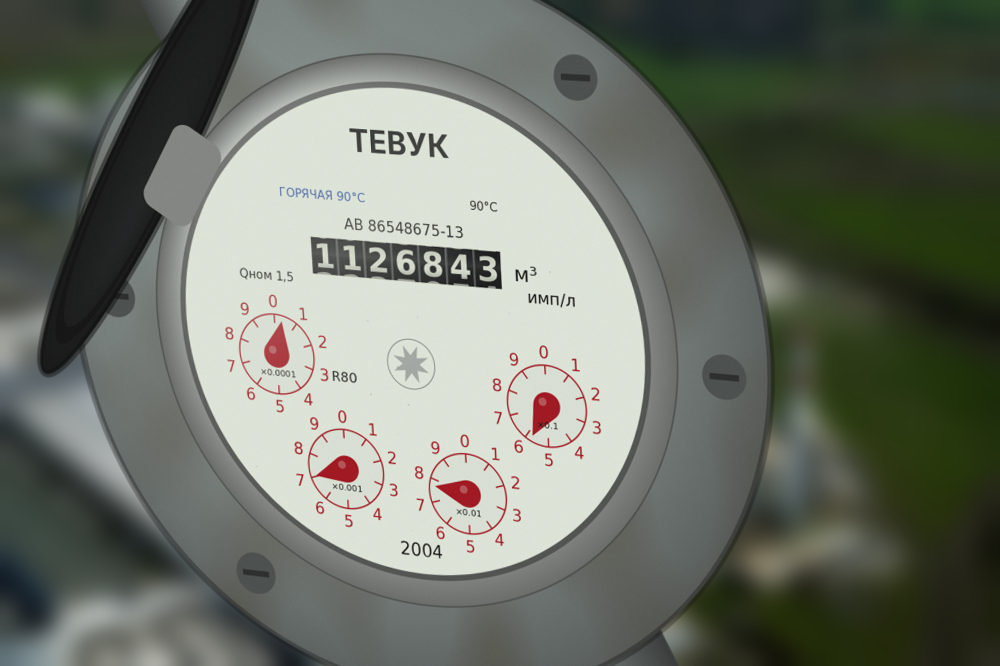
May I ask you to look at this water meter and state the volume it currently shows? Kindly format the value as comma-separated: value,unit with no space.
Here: 1126843.5770,m³
